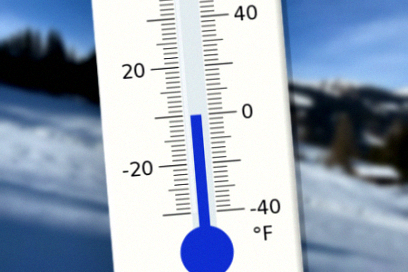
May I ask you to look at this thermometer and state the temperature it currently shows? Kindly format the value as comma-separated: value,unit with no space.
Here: 0,°F
